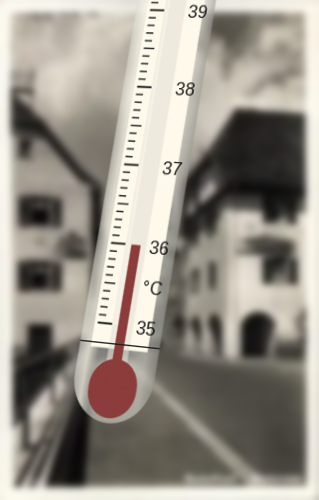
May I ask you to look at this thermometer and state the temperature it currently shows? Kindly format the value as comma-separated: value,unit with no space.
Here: 36,°C
